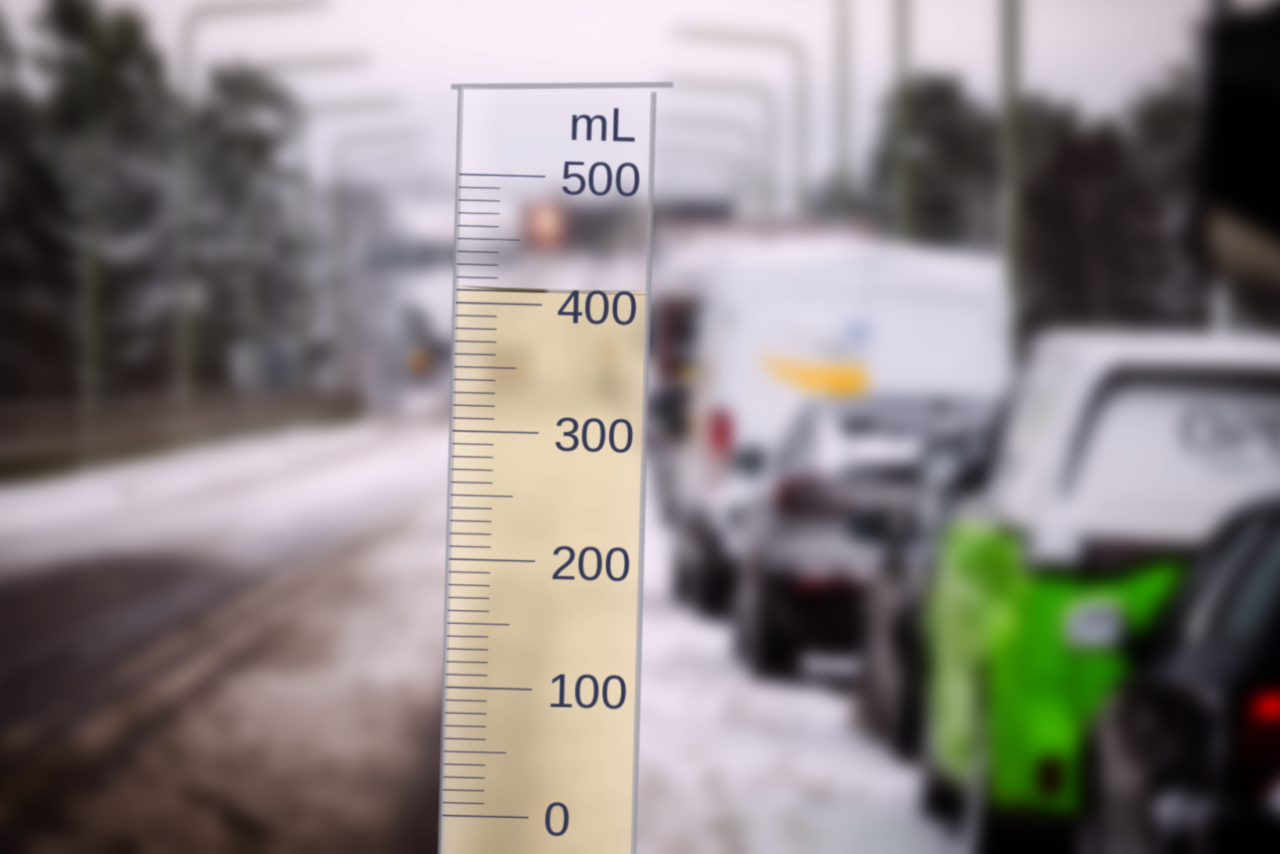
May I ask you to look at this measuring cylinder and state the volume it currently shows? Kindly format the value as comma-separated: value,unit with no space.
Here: 410,mL
